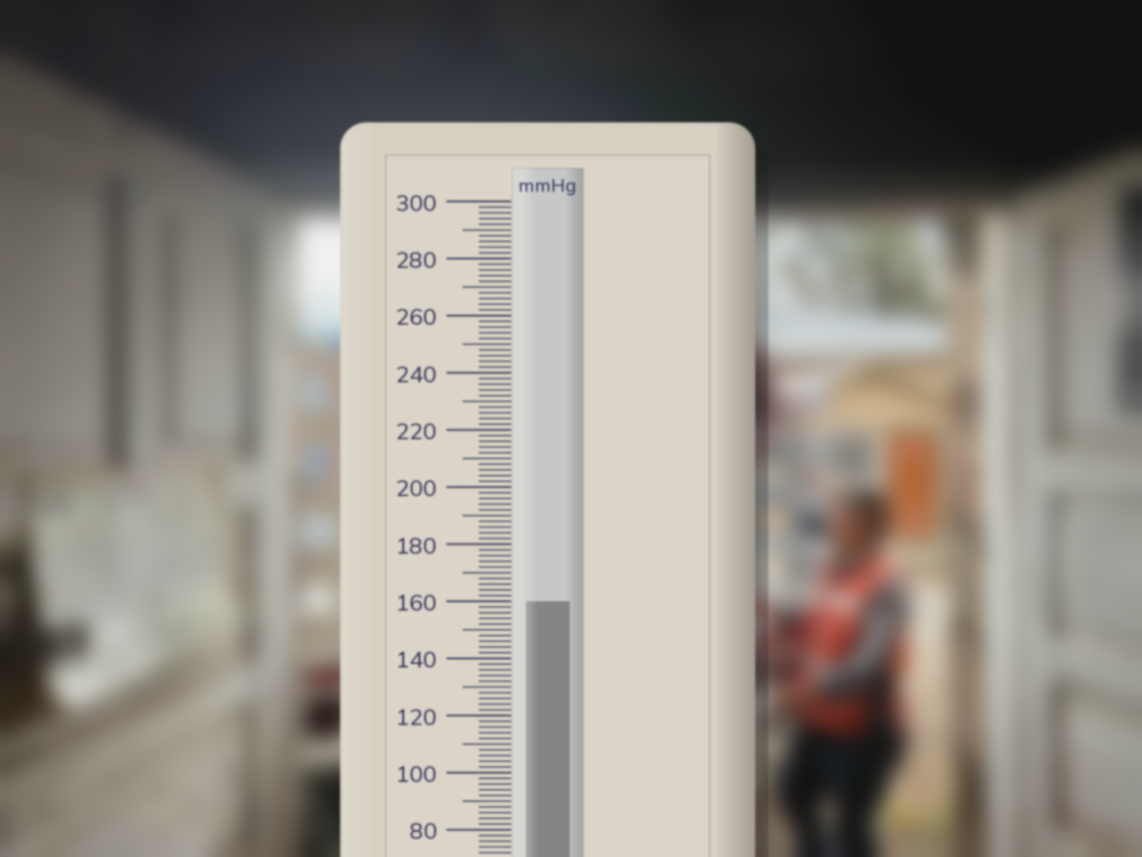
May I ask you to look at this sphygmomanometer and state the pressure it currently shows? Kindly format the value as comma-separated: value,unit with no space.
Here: 160,mmHg
